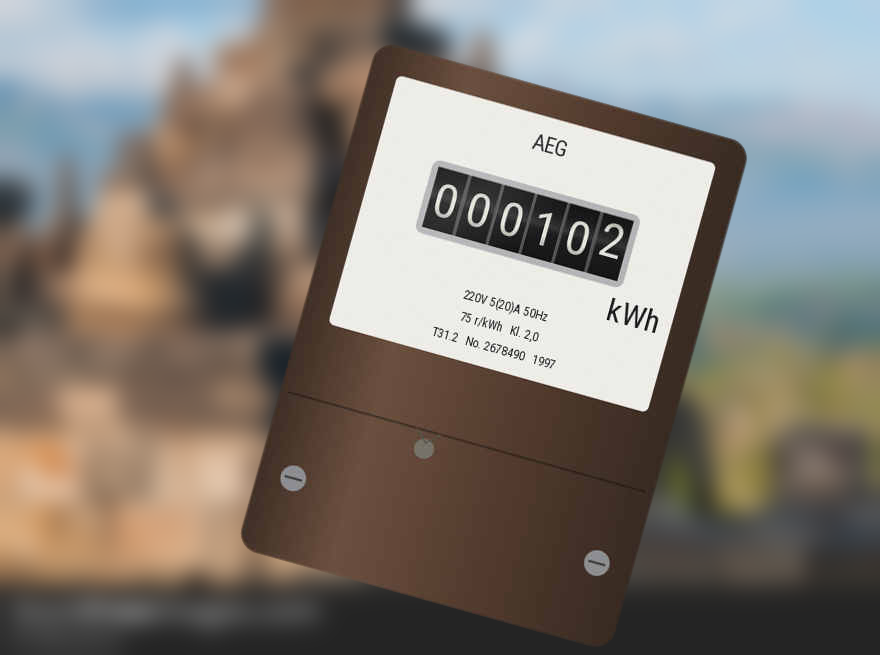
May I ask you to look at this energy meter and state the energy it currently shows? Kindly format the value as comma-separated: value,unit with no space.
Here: 102,kWh
